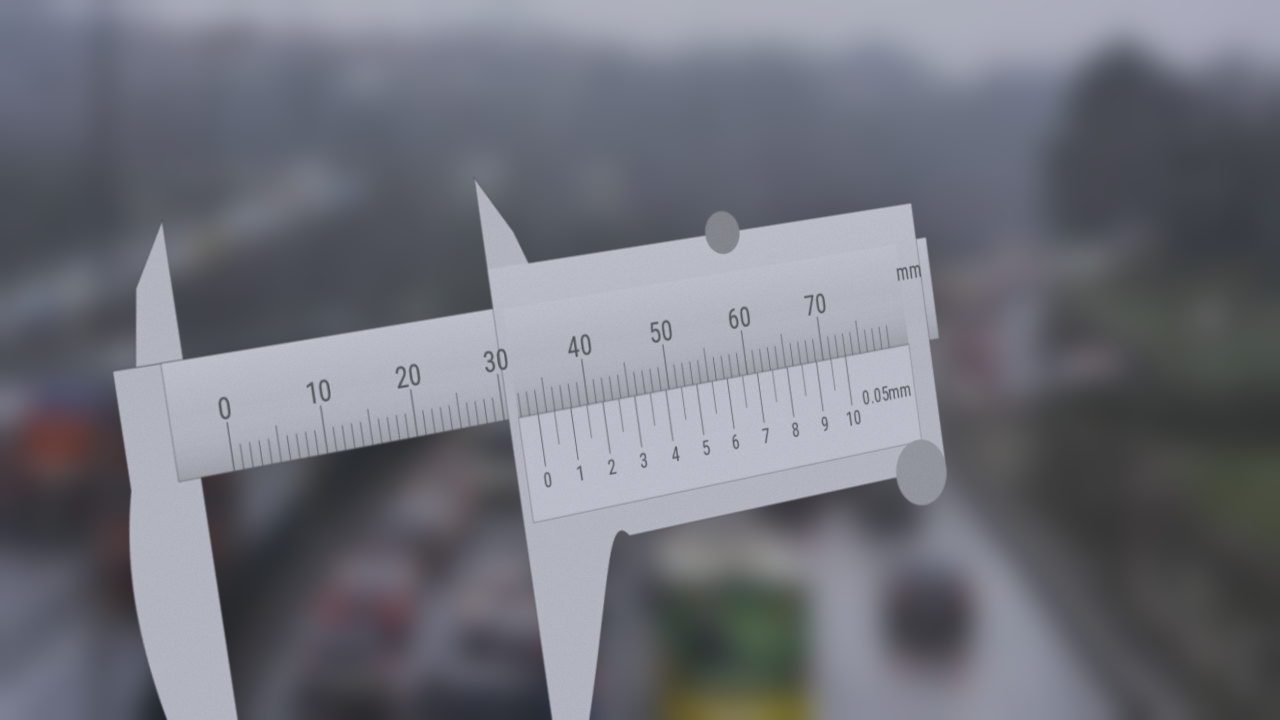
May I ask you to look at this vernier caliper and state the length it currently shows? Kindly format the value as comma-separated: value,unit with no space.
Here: 34.0,mm
